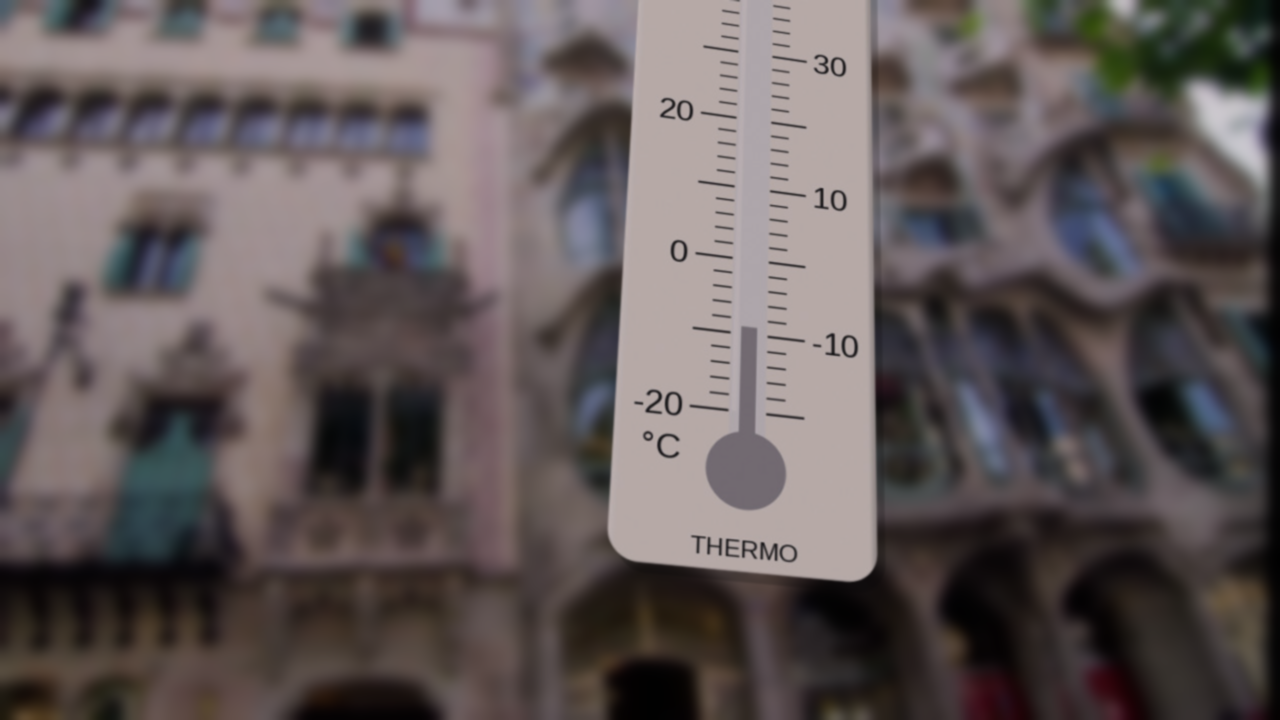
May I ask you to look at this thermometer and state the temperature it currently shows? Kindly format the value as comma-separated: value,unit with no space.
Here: -9,°C
